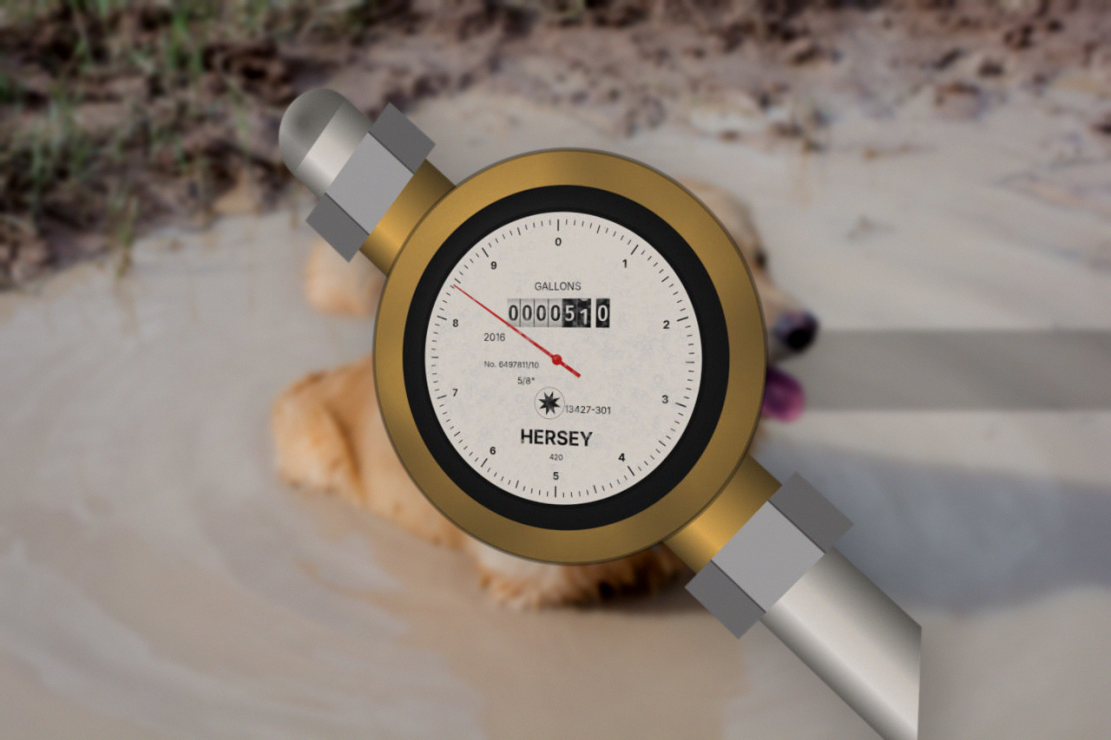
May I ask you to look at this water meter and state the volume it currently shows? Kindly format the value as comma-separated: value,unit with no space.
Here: 508.4,gal
